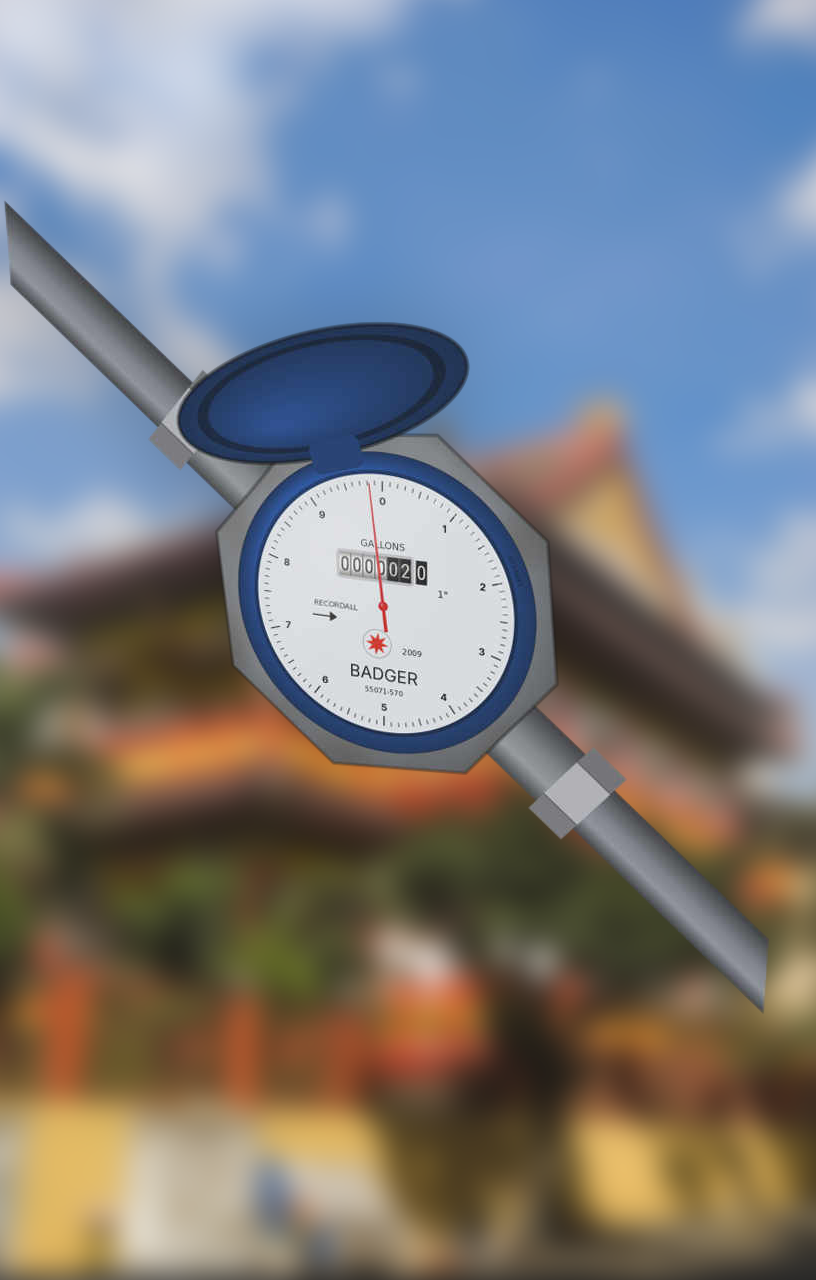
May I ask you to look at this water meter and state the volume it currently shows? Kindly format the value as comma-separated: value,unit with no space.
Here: 19.8,gal
